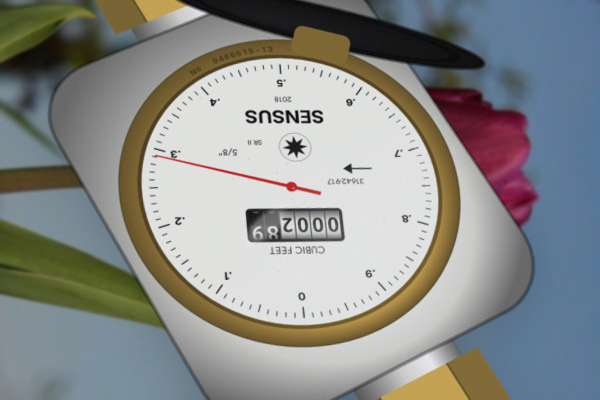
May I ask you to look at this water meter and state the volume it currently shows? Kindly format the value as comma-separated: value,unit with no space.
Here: 289.29,ft³
